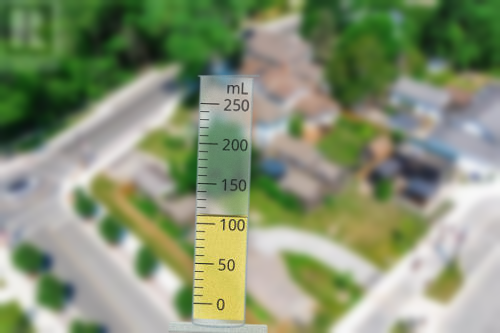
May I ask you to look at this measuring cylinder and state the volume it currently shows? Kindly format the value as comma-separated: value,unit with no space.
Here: 110,mL
